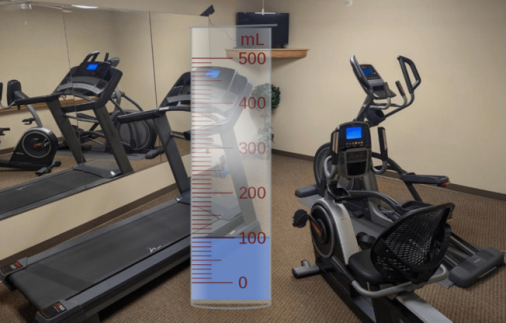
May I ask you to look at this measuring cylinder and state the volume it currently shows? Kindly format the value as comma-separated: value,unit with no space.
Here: 100,mL
